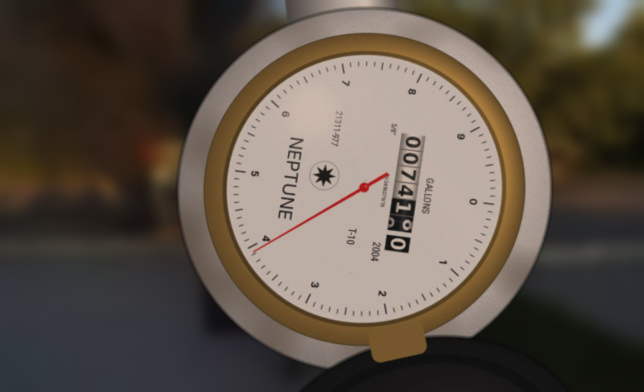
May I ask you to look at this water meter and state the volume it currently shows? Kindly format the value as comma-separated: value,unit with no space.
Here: 74183.9,gal
